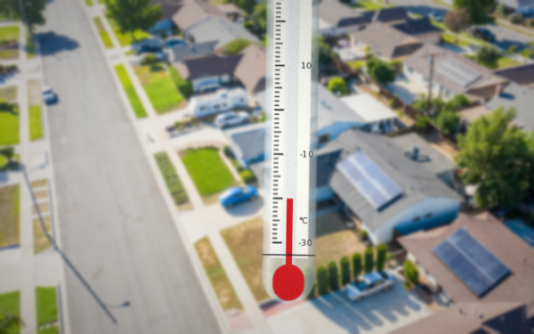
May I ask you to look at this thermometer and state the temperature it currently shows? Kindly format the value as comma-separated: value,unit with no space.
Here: -20,°C
